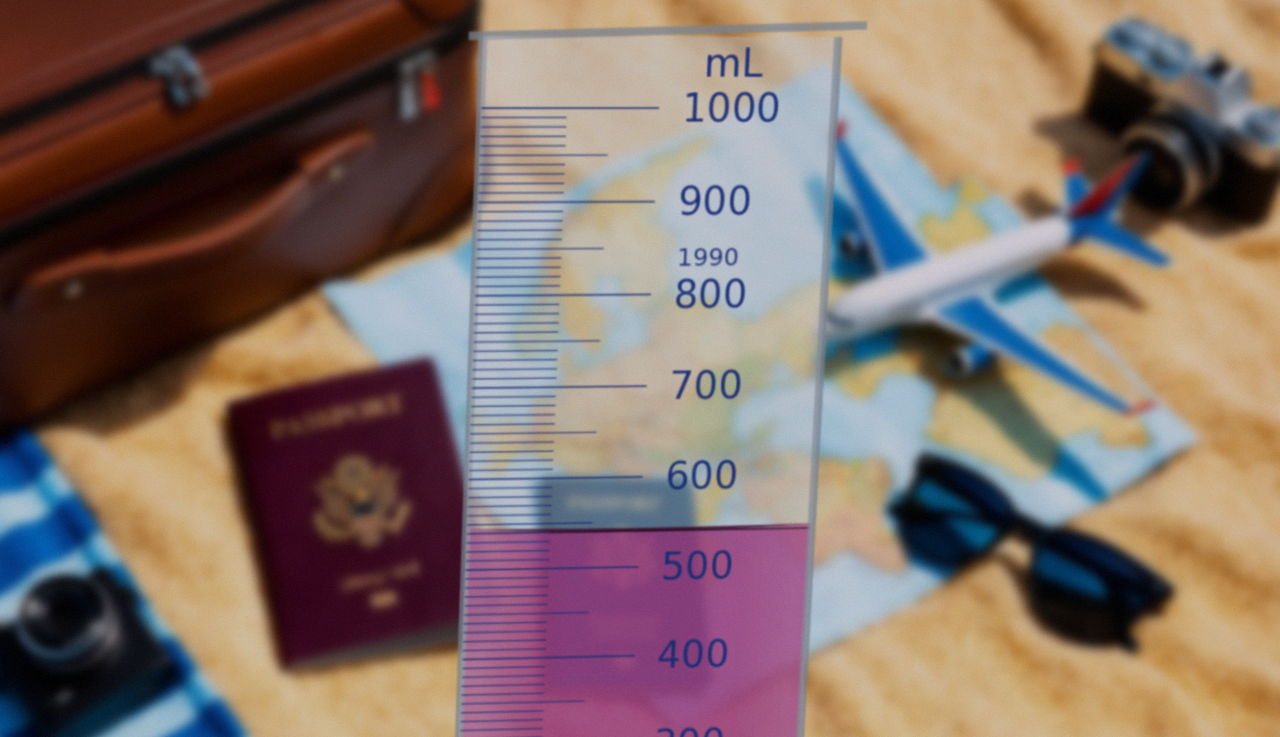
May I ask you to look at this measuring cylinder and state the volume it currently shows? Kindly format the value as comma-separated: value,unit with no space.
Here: 540,mL
